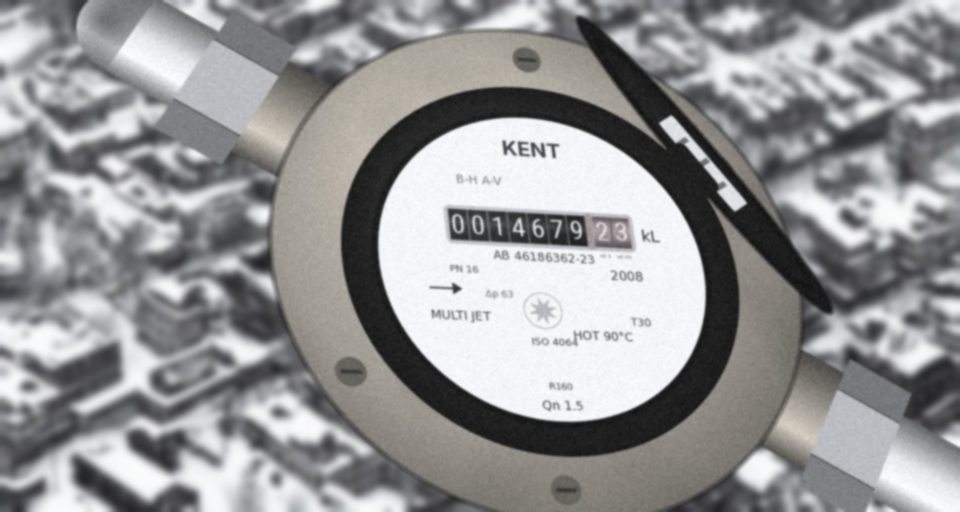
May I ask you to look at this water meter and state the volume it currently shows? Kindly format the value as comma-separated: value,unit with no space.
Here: 14679.23,kL
